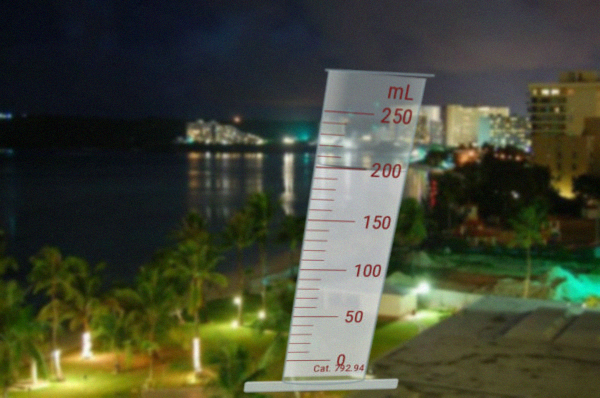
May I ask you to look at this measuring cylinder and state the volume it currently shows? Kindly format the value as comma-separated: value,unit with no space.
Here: 200,mL
